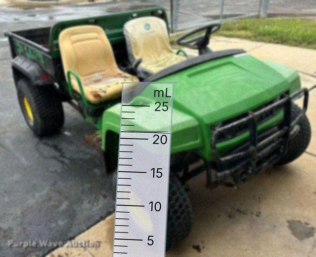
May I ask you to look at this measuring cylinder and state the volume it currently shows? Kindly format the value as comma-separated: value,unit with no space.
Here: 21,mL
